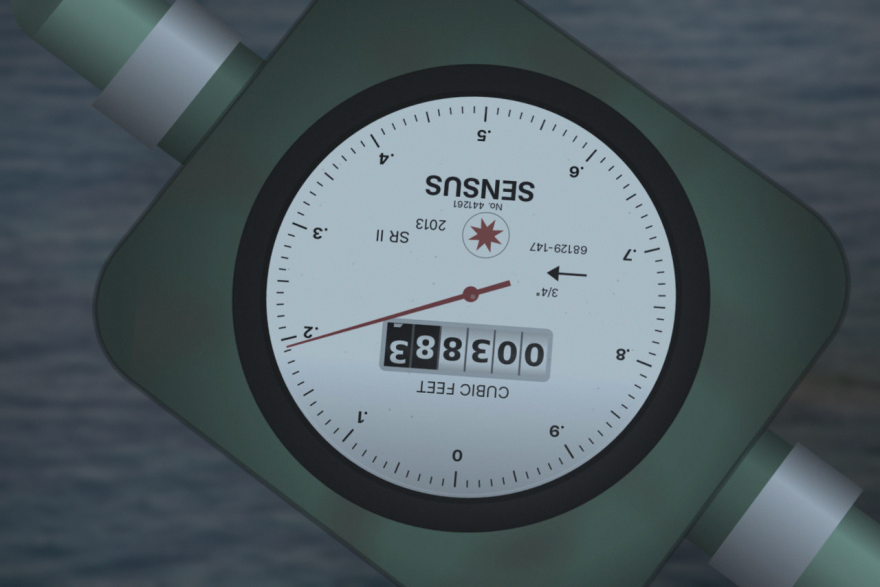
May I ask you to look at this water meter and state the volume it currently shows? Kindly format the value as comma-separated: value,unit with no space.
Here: 3883.19,ft³
